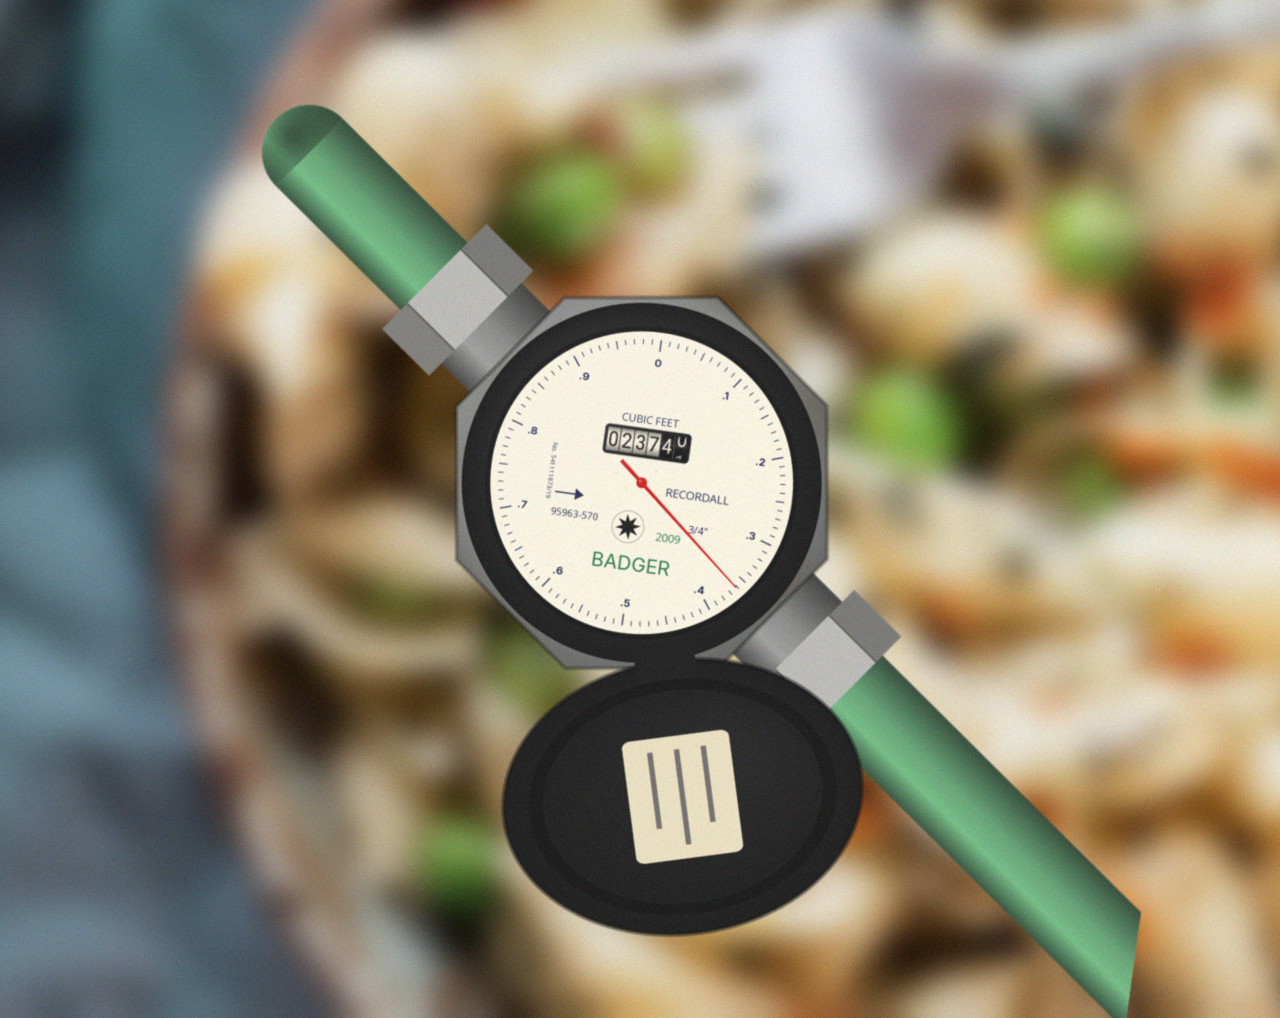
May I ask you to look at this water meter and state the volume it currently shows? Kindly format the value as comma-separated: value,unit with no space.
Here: 23740.36,ft³
